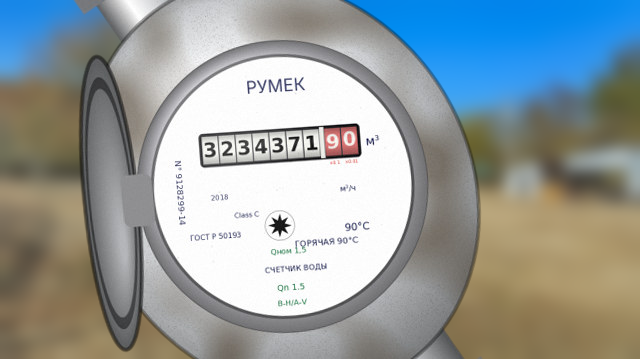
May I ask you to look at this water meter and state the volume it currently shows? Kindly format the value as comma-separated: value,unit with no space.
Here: 3234371.90,m³
